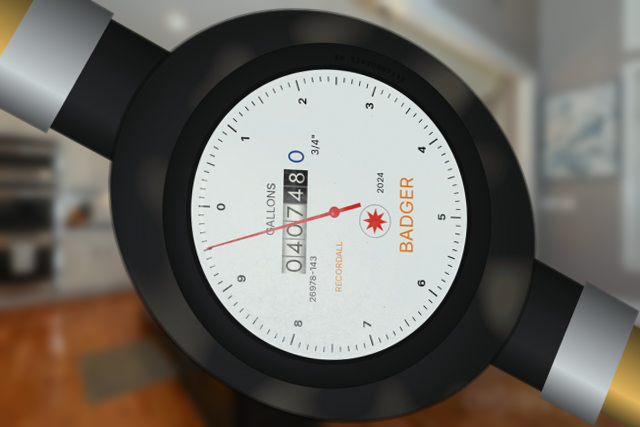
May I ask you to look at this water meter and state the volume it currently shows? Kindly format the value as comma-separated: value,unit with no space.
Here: 407479.5,gal
